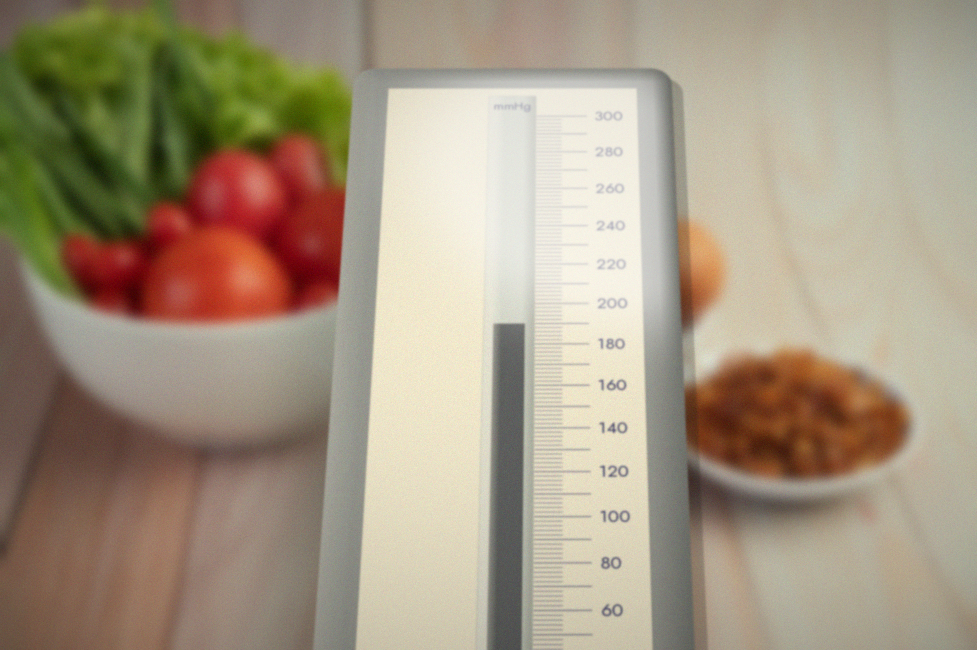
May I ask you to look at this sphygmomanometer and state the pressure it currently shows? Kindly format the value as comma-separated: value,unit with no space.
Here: 190,mmHg
